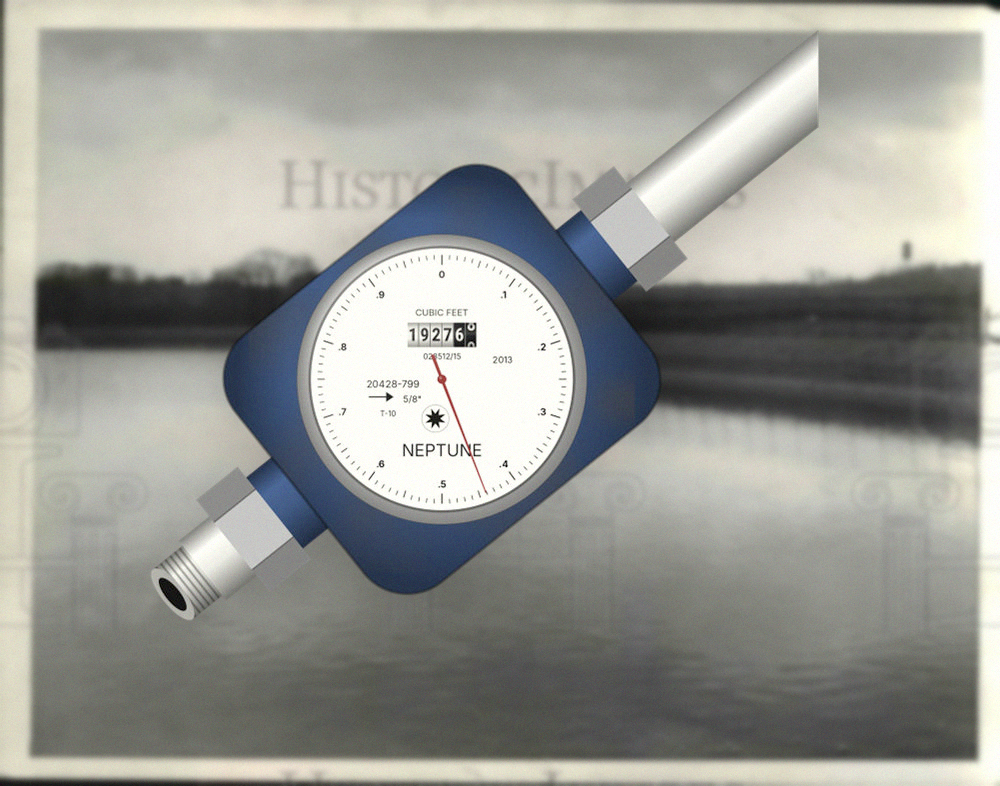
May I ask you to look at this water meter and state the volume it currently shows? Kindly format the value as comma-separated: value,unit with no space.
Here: 192768.44,ft³
